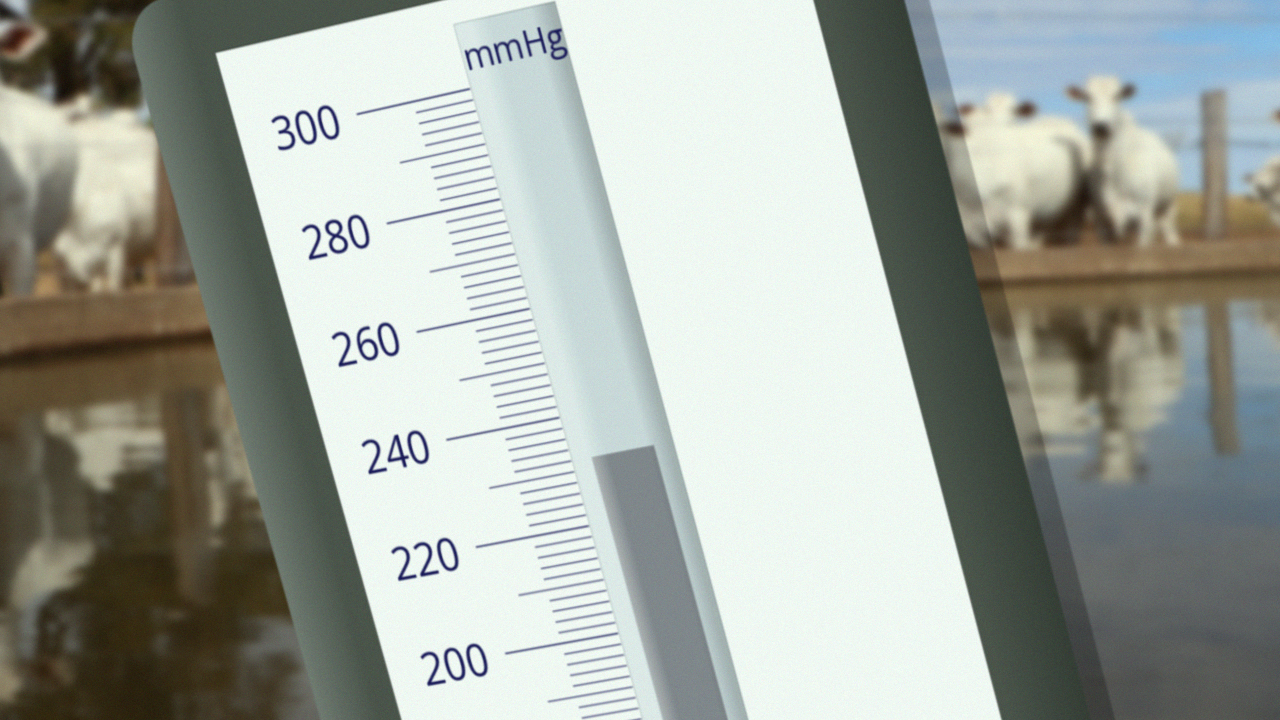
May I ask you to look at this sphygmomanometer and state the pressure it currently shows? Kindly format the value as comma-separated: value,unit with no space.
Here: 232,mmHg
